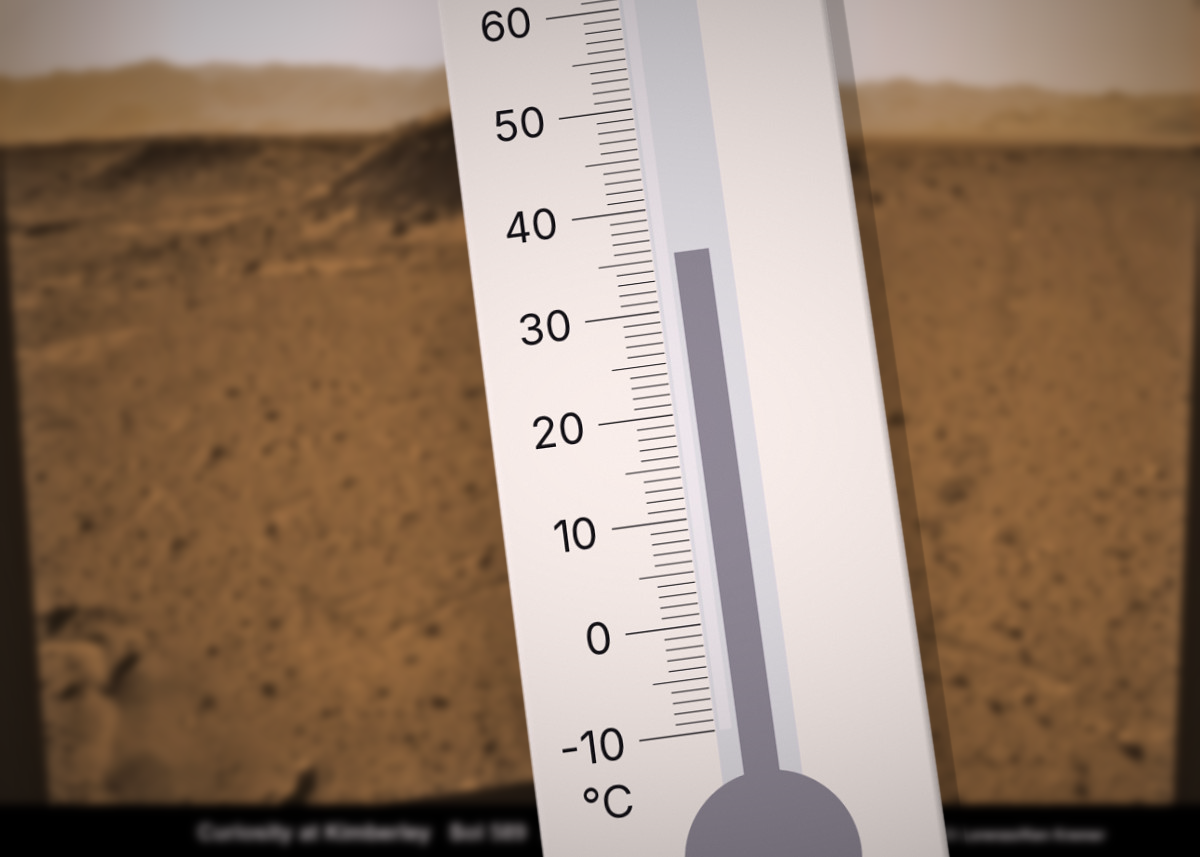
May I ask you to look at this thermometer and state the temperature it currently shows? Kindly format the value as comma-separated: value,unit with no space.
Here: 35.5,°C
